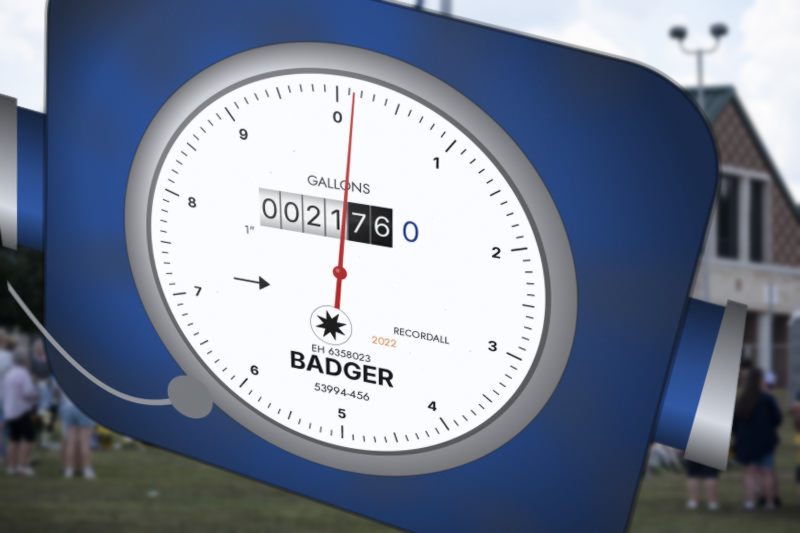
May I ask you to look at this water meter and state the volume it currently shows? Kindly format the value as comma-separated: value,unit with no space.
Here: 21760.1,gal
